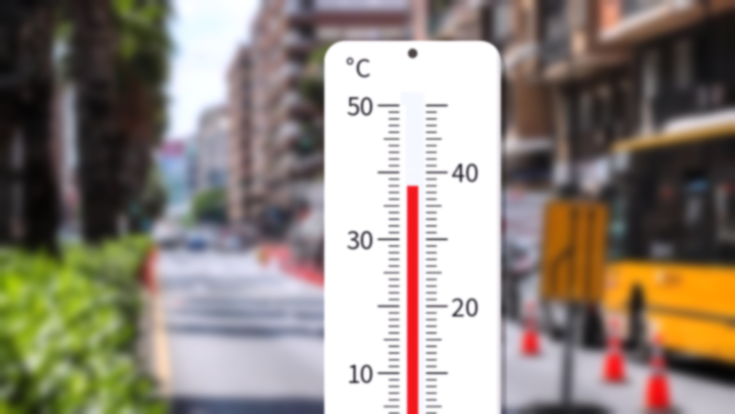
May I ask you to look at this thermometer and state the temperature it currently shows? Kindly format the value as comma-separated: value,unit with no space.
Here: 38,°C
